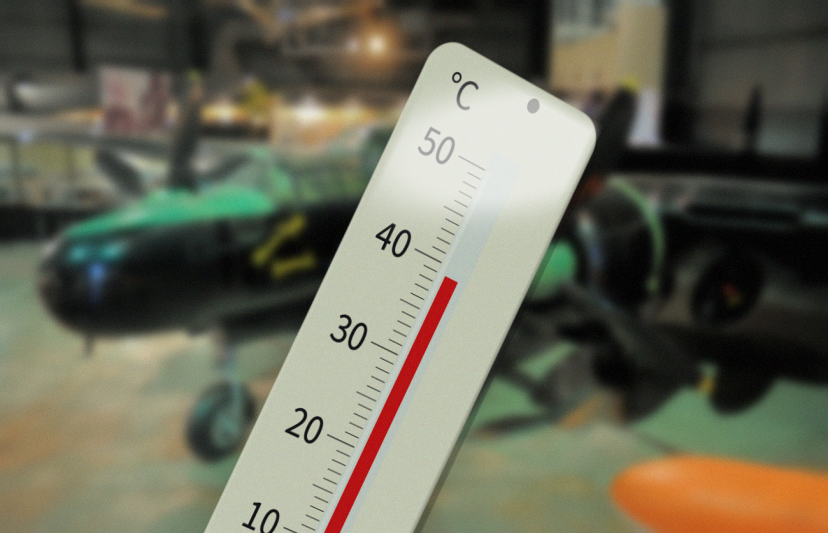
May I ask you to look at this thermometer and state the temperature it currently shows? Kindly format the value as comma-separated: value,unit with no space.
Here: 39,°C
